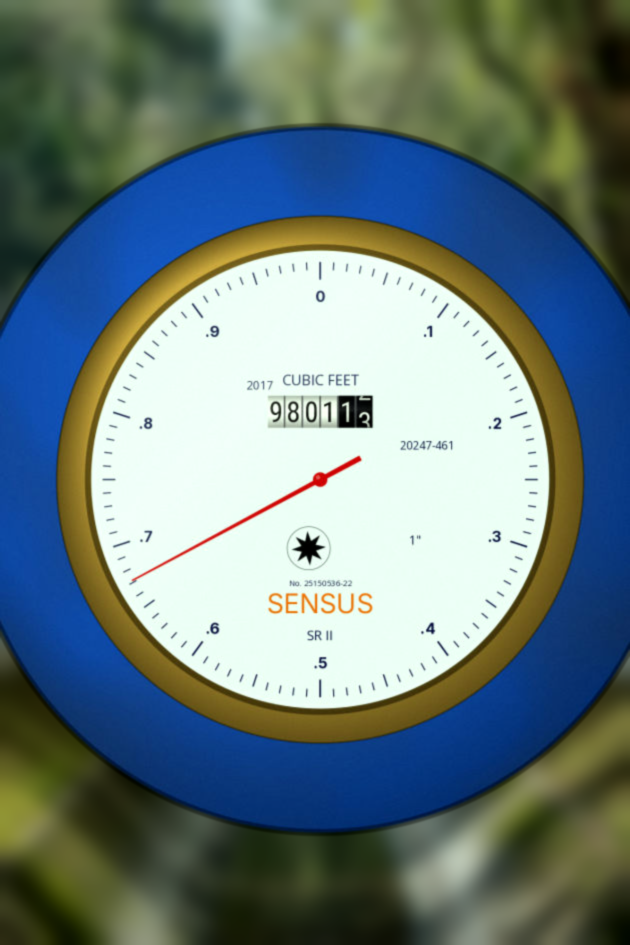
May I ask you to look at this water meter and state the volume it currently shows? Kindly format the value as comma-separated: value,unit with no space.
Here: 980112.67,ft³
